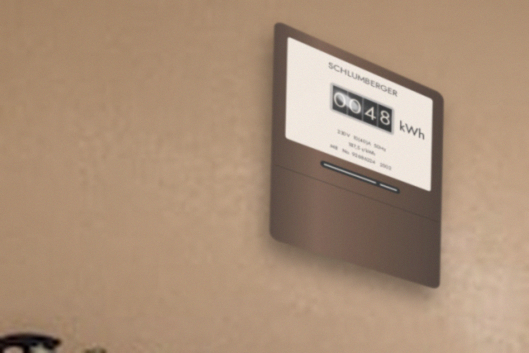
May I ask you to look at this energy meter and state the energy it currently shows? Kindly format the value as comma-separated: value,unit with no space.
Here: 48,kWh
